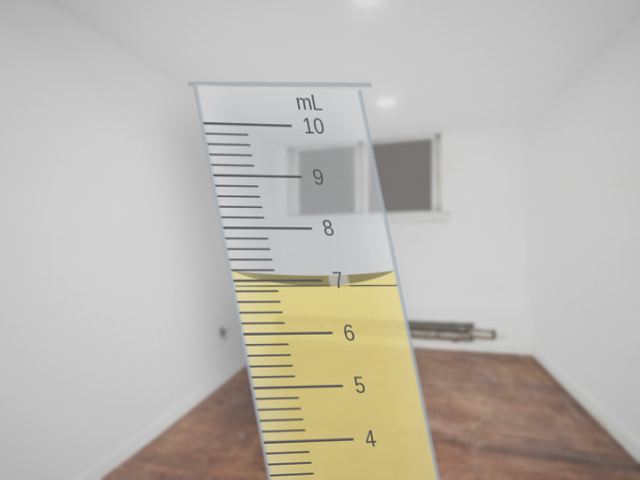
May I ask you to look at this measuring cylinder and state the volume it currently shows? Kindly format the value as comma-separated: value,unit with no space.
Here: 6.9,mL
